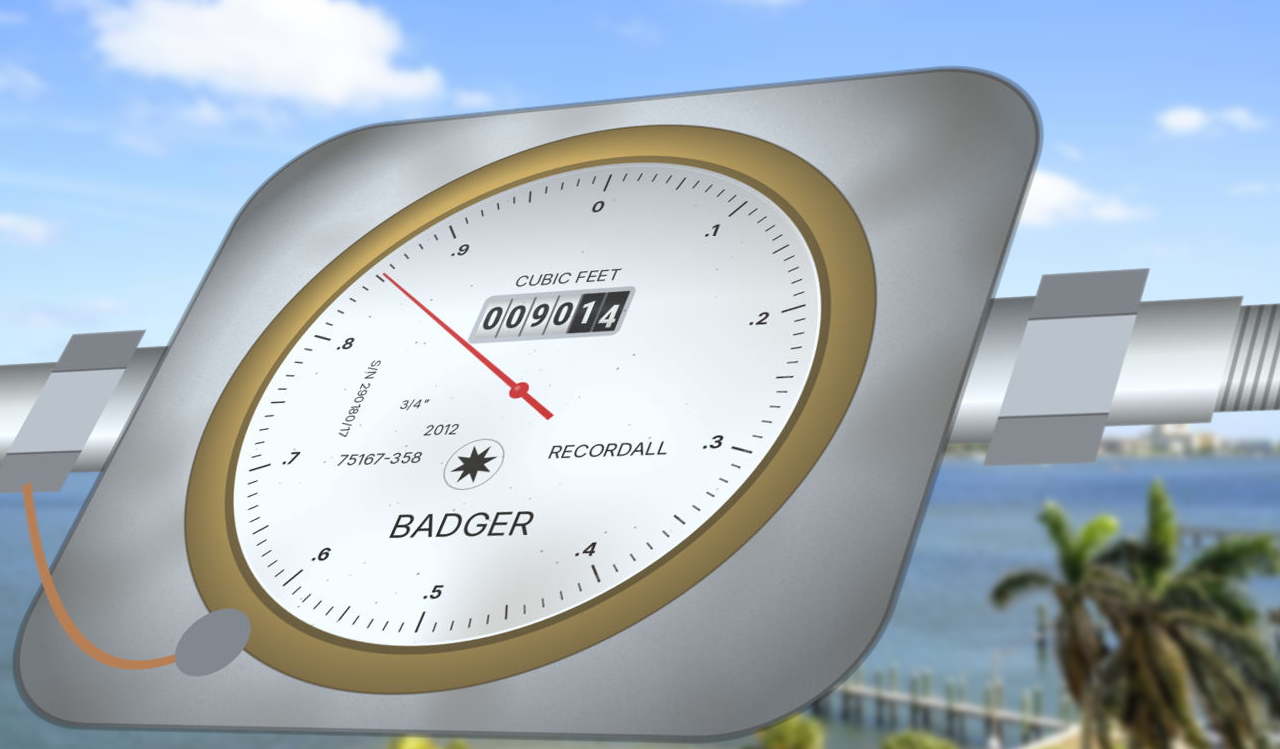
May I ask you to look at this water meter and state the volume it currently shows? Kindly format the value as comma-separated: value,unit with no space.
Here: 9013.85,ft³
